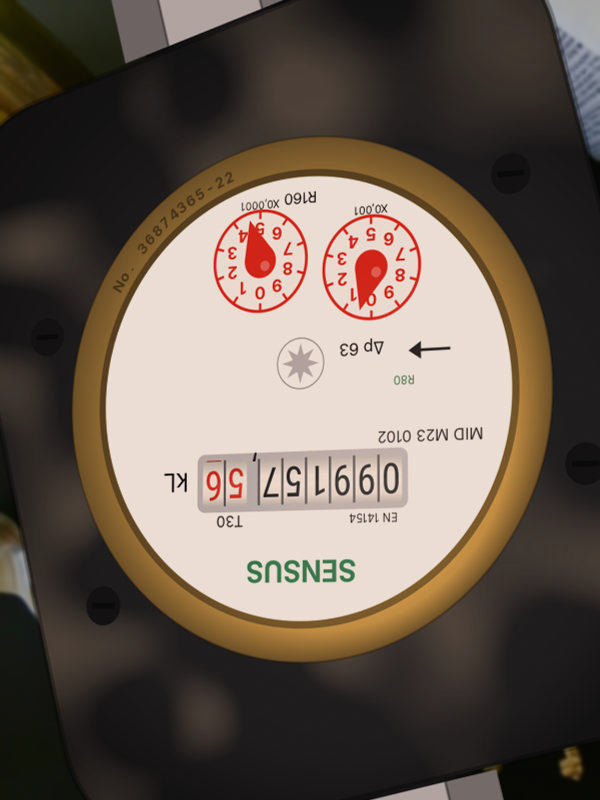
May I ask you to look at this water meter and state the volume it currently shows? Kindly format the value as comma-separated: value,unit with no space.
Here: 99157.5604,kL
